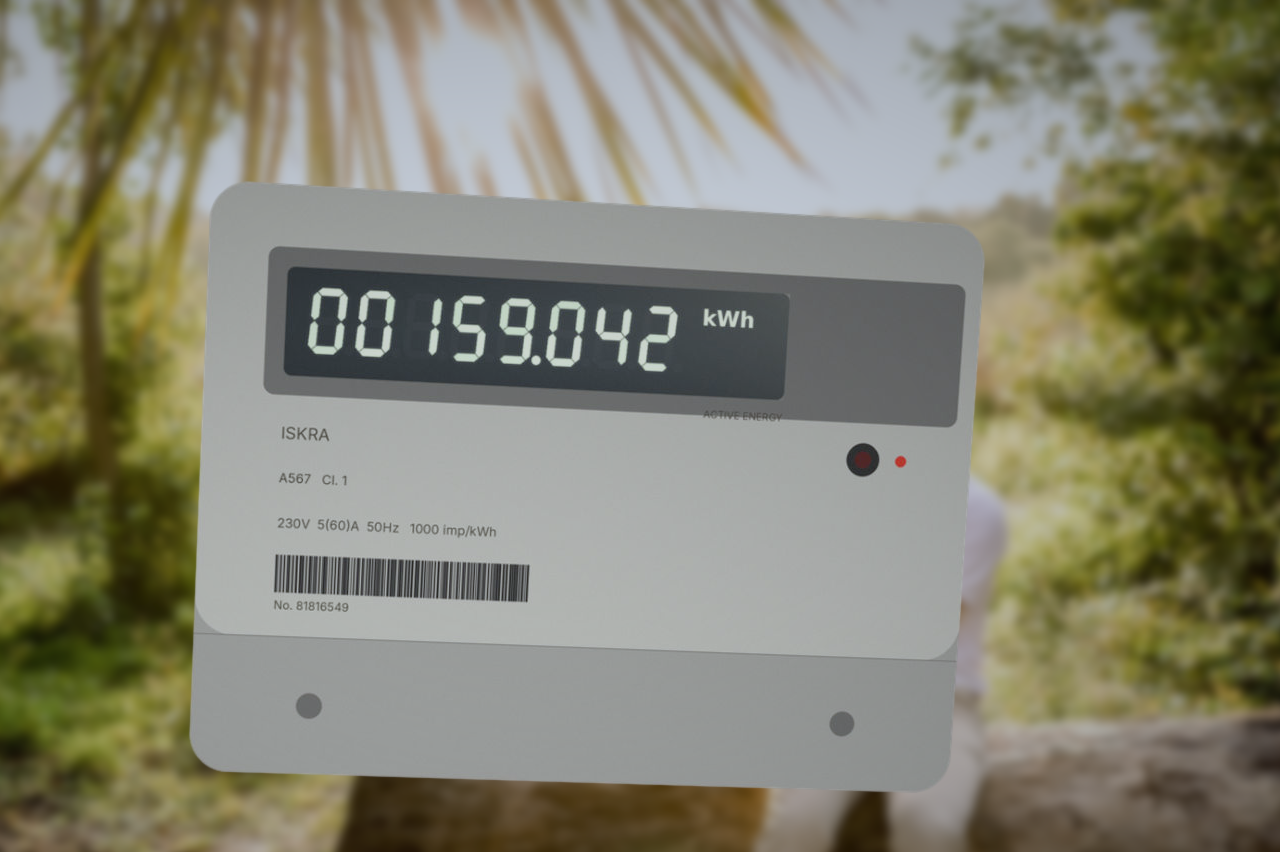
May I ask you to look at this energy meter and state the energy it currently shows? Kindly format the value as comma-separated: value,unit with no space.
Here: 159.042,kWh
